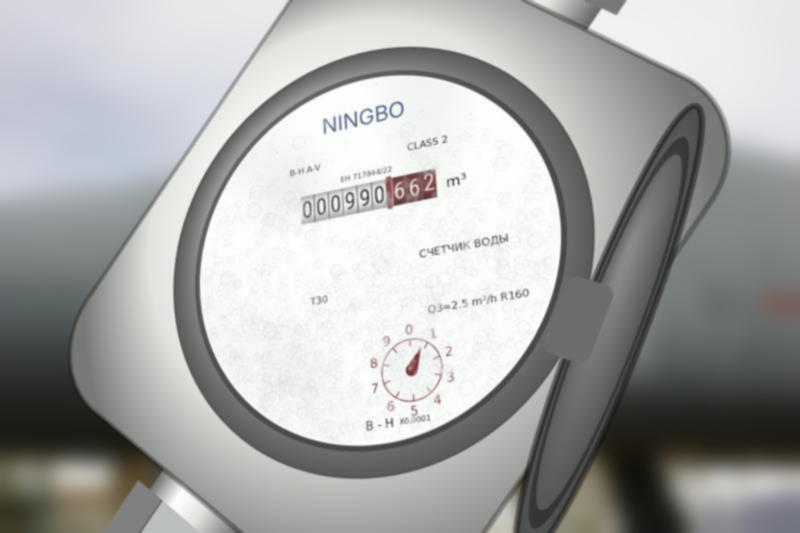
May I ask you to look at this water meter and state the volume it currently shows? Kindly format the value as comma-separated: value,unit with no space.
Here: 990.6620,m³
